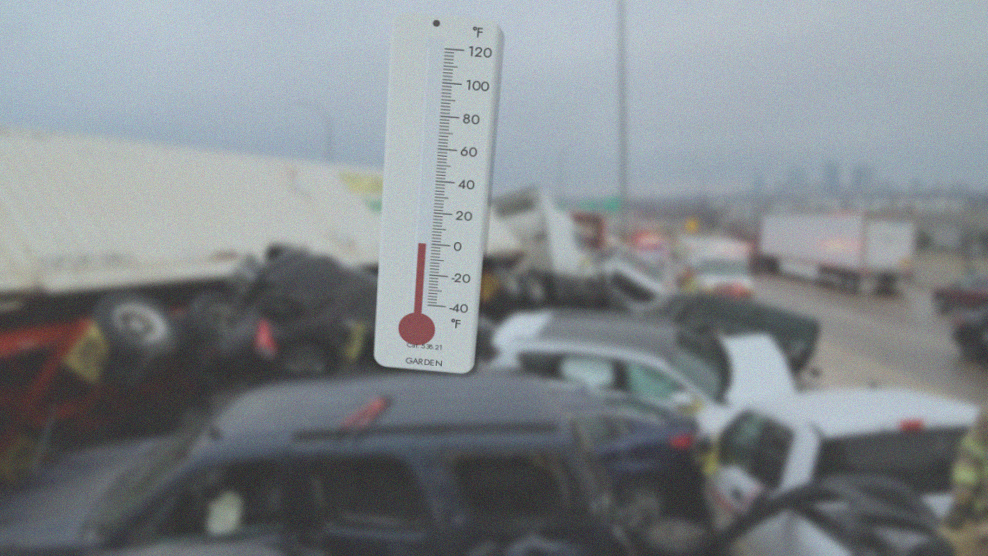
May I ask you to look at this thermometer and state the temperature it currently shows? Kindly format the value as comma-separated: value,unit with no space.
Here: 0,°F
